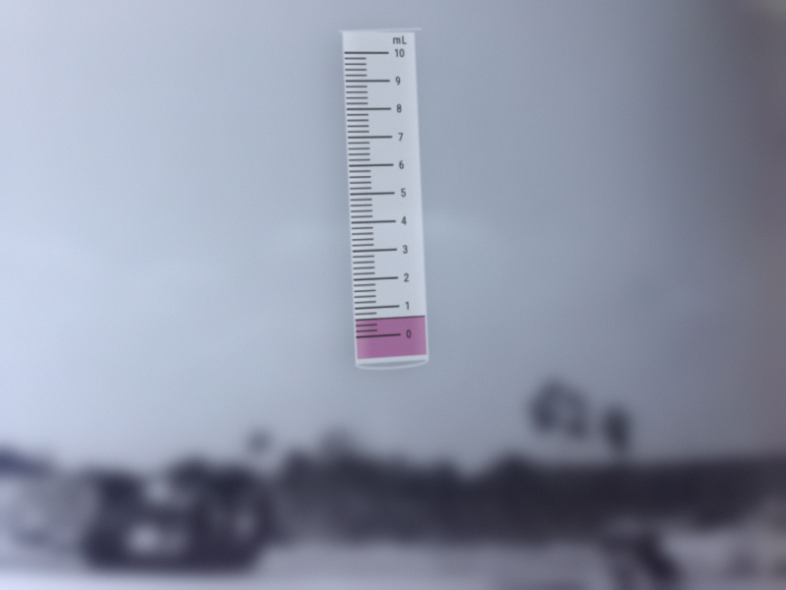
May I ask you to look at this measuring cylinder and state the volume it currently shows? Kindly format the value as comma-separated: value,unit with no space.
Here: 0.6,mL
